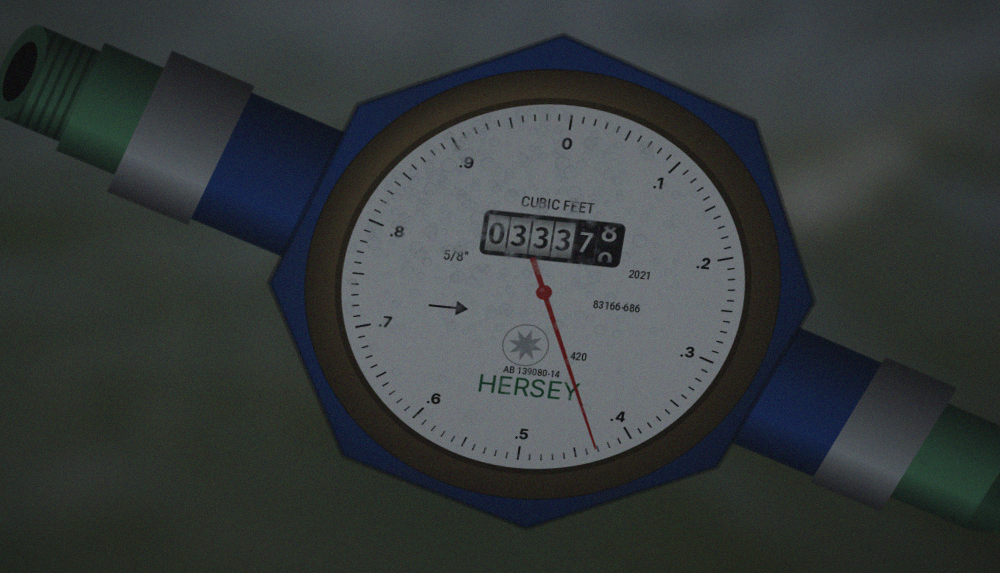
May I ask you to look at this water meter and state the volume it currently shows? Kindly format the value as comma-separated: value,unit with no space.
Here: 33378.43,ft³
